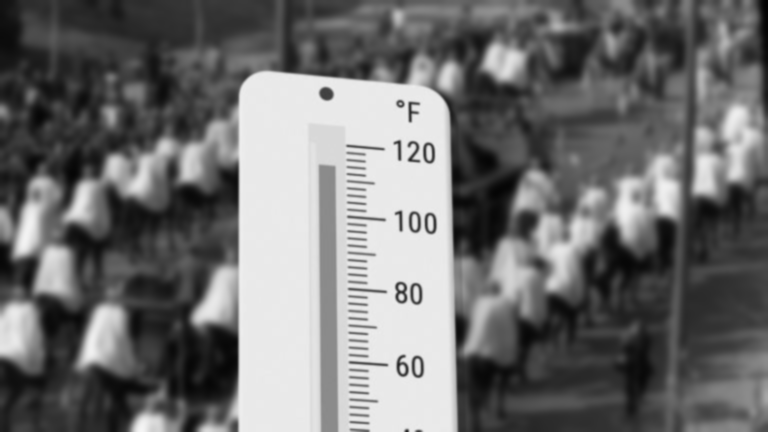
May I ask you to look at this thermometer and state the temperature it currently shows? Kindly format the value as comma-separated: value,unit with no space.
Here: 114,°F
